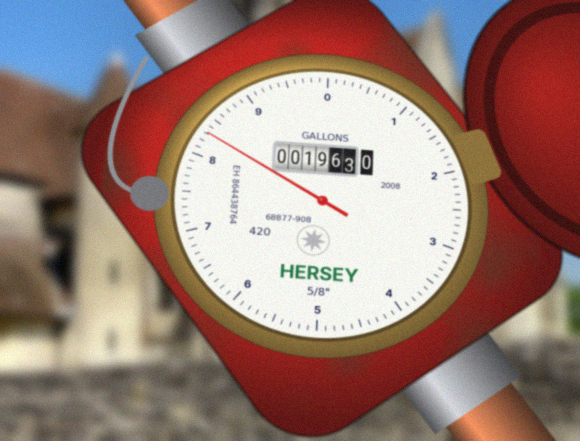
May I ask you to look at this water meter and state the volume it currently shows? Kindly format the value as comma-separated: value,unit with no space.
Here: 19628.3,gal
